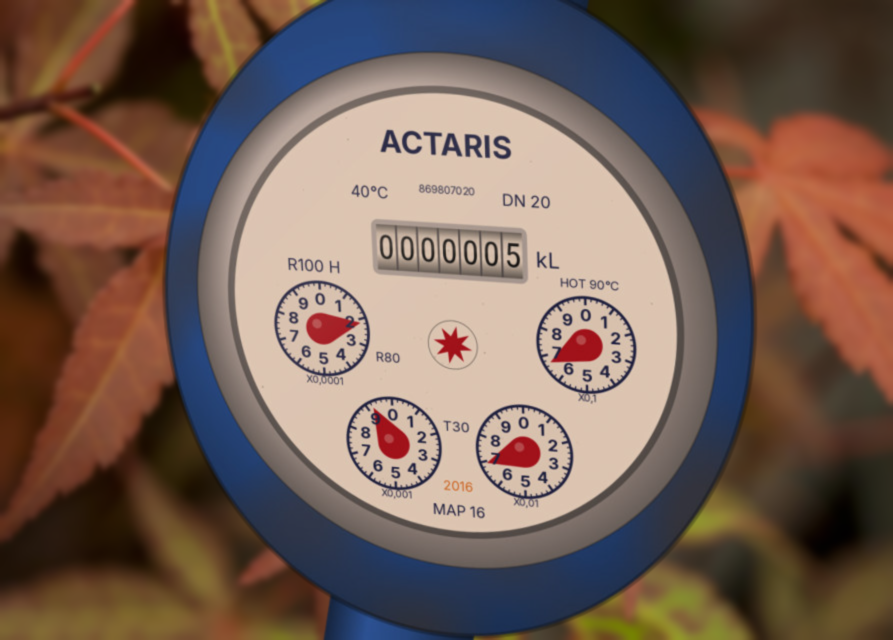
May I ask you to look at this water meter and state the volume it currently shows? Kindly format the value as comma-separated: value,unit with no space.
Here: 5.6692,kL
